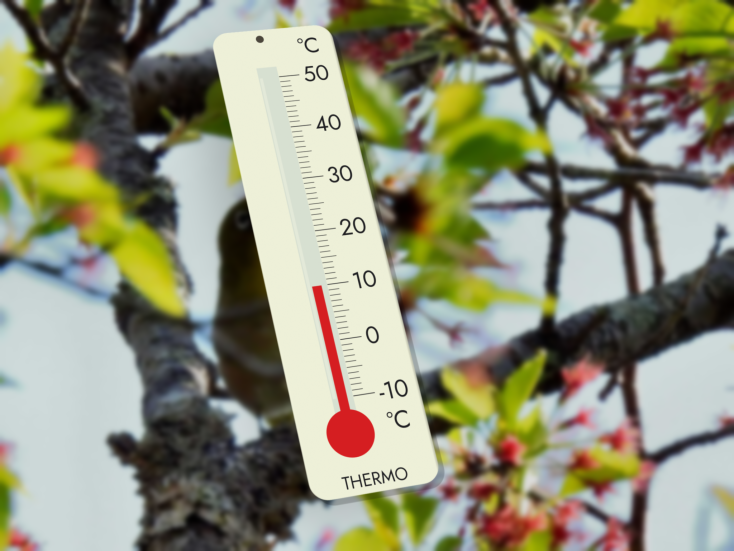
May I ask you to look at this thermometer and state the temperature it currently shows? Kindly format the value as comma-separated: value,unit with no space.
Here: 10,°C
